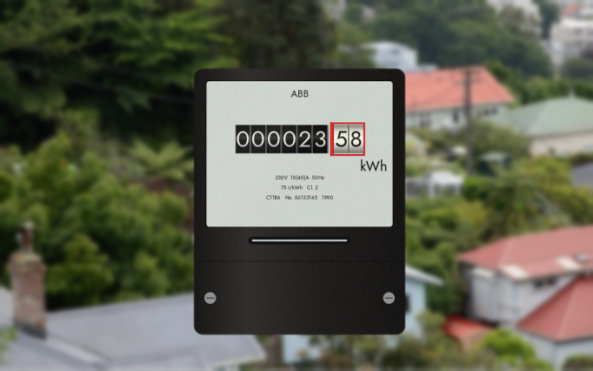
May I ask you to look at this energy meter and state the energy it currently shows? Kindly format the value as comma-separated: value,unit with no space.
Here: 23.58,kWh
